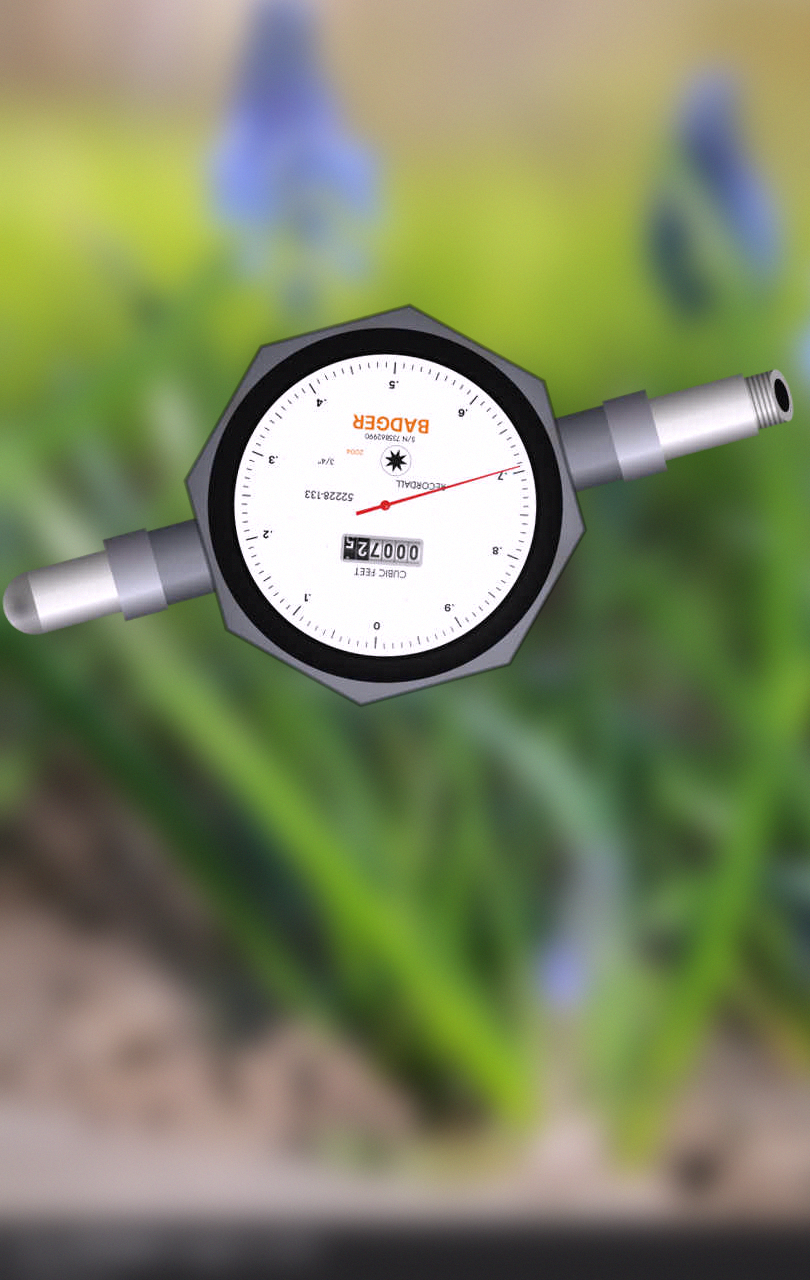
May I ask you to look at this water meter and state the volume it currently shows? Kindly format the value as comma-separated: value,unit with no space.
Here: 724.69,ft³
